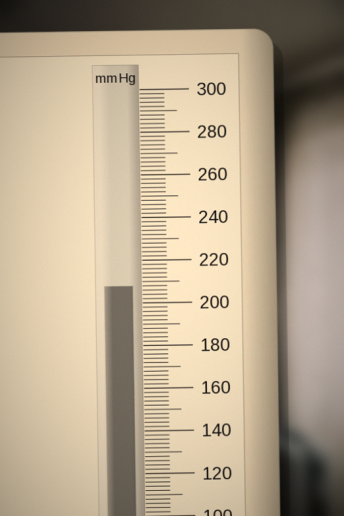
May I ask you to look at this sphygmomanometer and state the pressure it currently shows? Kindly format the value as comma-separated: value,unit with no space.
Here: 208,mmHg
